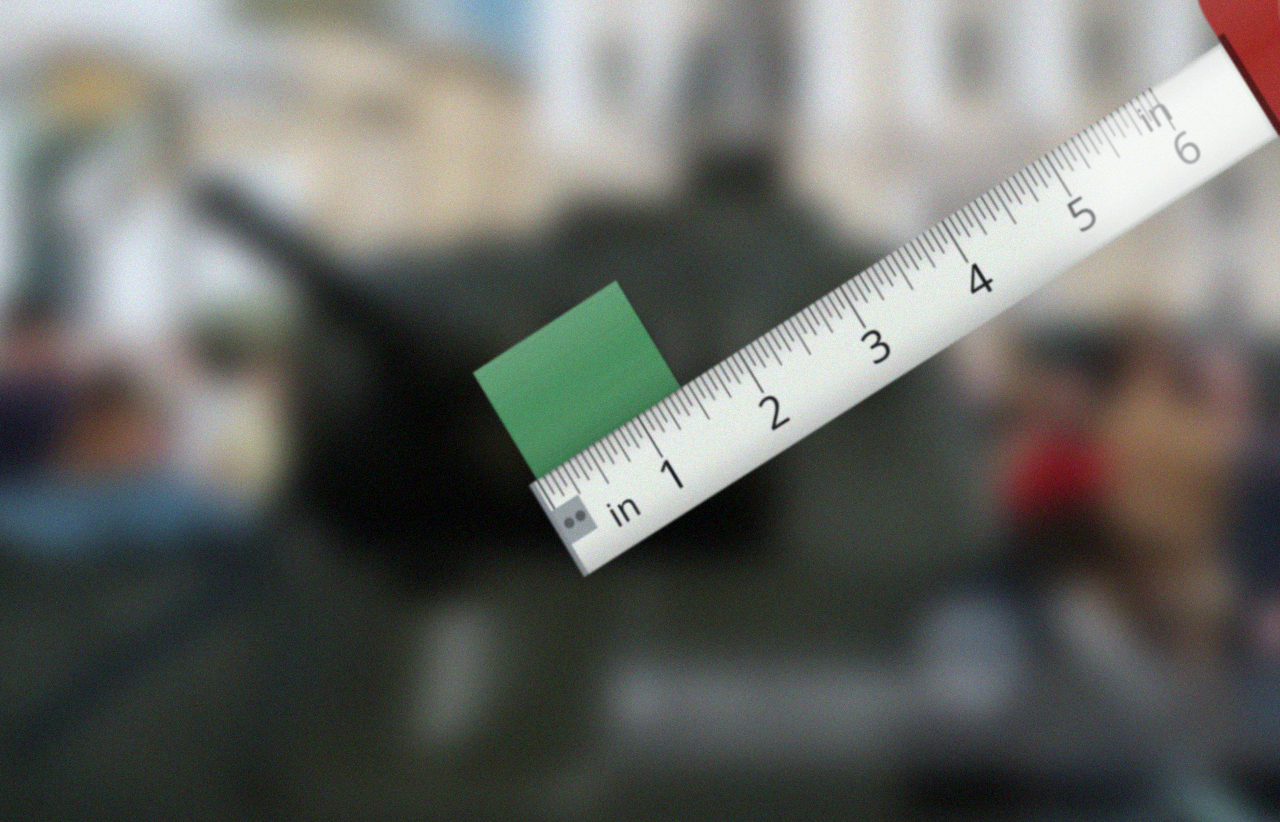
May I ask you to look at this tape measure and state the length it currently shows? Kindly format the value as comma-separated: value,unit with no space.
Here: 1.4375,in
